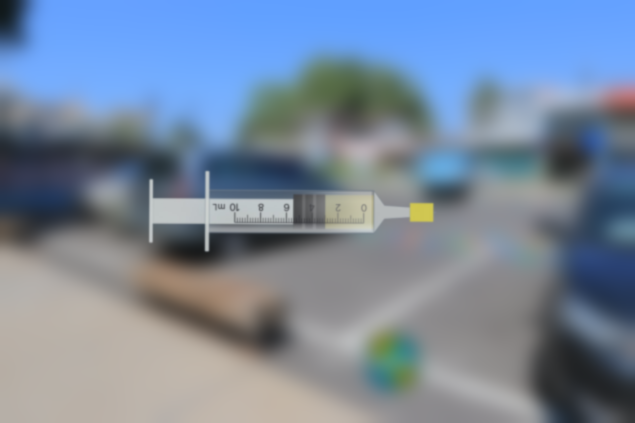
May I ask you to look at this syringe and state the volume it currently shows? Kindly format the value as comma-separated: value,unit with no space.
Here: 3,mL
